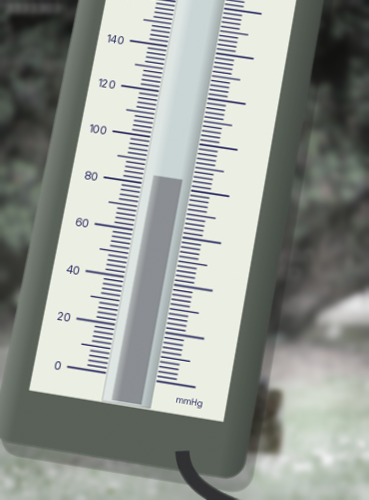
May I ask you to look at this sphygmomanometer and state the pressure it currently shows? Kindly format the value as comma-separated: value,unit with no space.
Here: 84,mmHg
